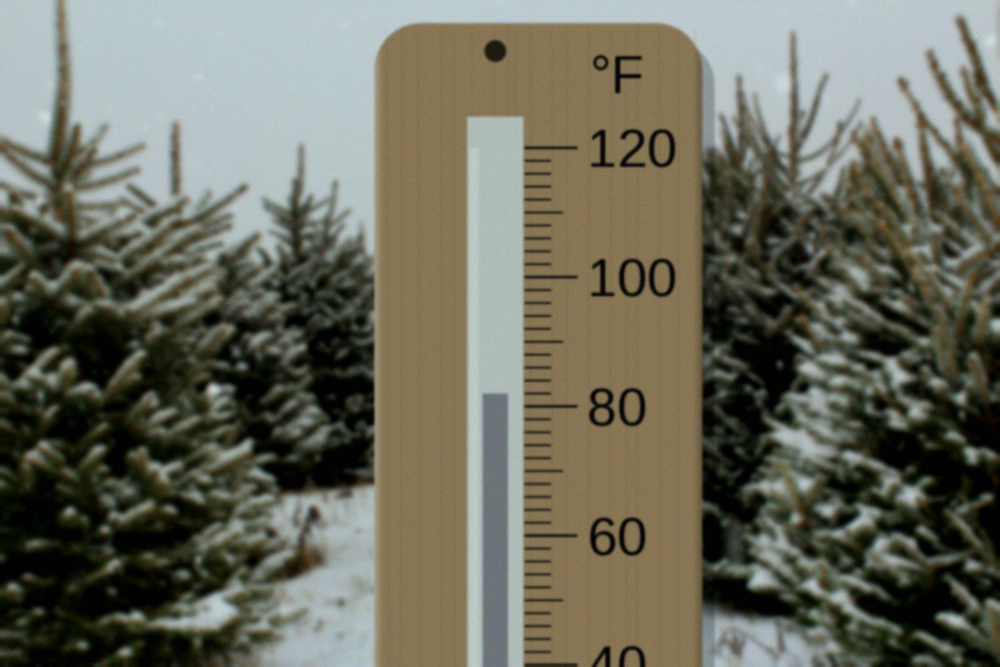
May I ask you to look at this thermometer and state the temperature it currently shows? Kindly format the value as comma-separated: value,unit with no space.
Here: 82,°F
